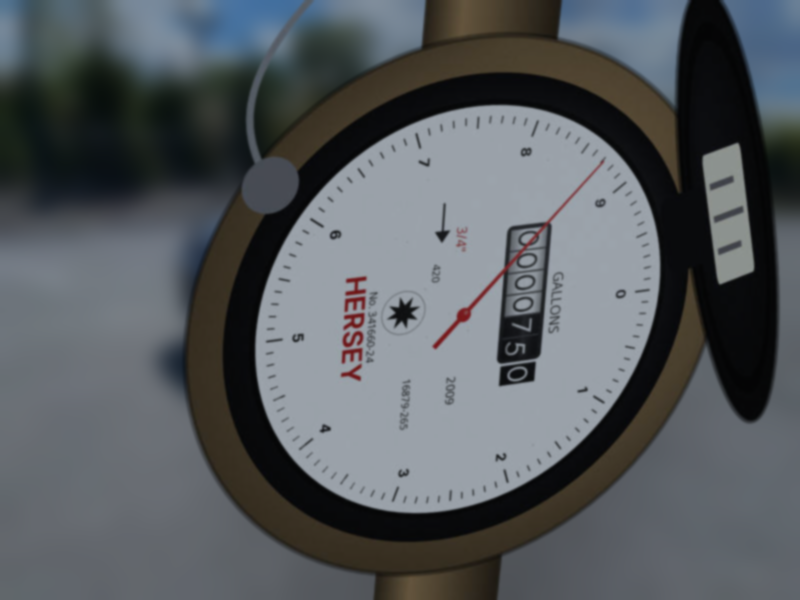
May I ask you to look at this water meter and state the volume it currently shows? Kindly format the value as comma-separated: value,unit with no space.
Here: 748.7,gal
